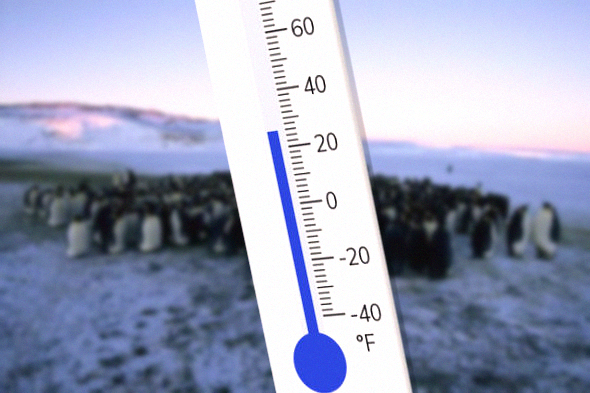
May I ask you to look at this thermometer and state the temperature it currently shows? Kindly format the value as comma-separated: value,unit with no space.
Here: 26,°F
